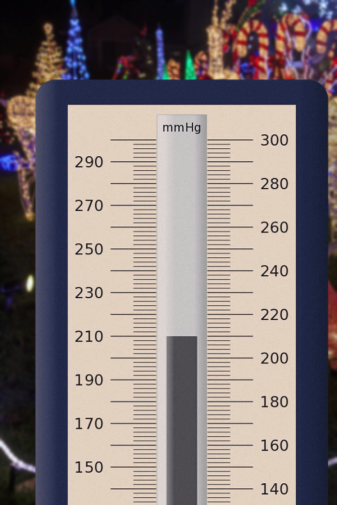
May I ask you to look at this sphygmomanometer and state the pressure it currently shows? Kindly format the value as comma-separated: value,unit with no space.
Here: 210,mmHg
